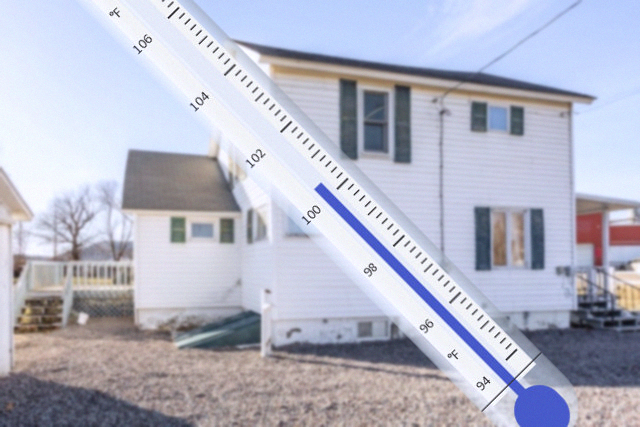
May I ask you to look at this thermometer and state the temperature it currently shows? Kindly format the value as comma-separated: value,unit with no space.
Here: 100.4,°F
